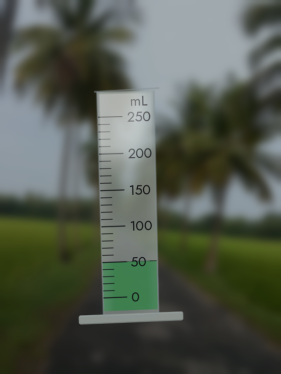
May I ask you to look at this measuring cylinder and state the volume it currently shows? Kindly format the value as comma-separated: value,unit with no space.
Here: 50,mL
